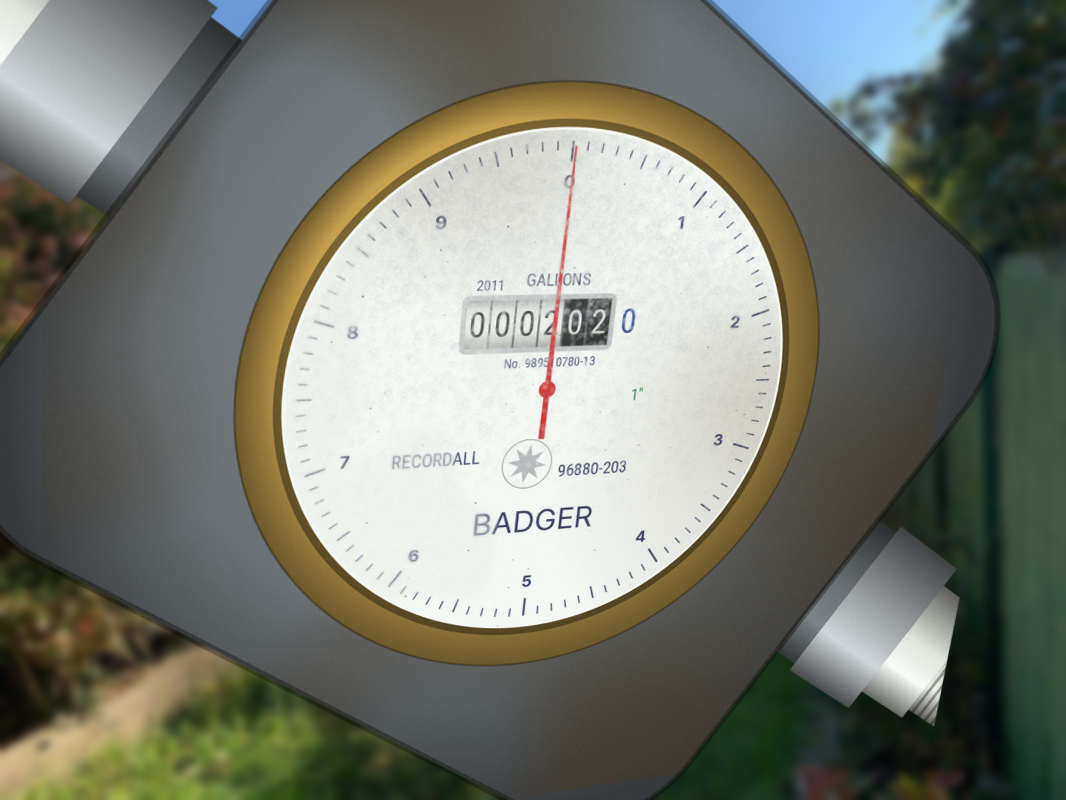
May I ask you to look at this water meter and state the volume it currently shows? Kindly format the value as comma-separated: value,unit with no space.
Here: 2020.0,gal
